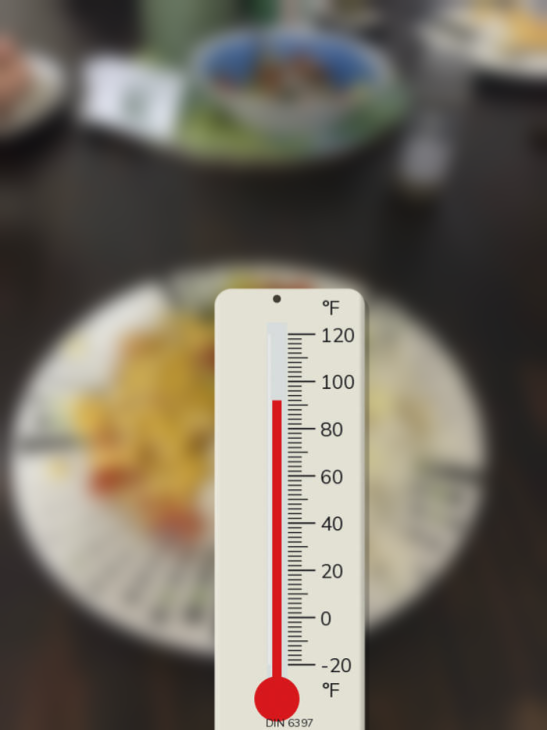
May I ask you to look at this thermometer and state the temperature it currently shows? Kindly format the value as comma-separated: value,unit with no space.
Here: 92,°F
